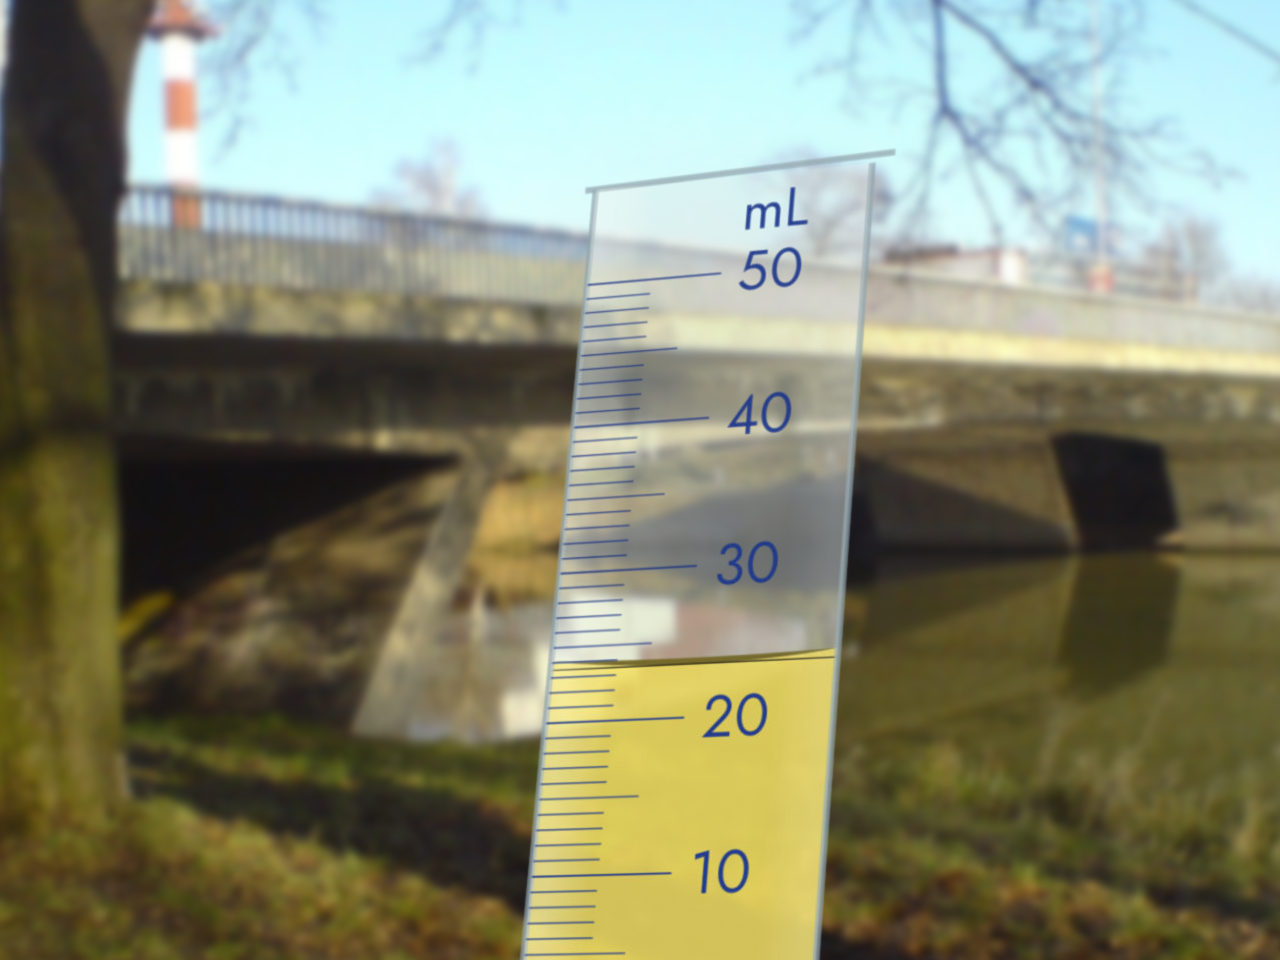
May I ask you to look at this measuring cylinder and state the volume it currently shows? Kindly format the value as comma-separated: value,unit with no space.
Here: 23.5,mL
